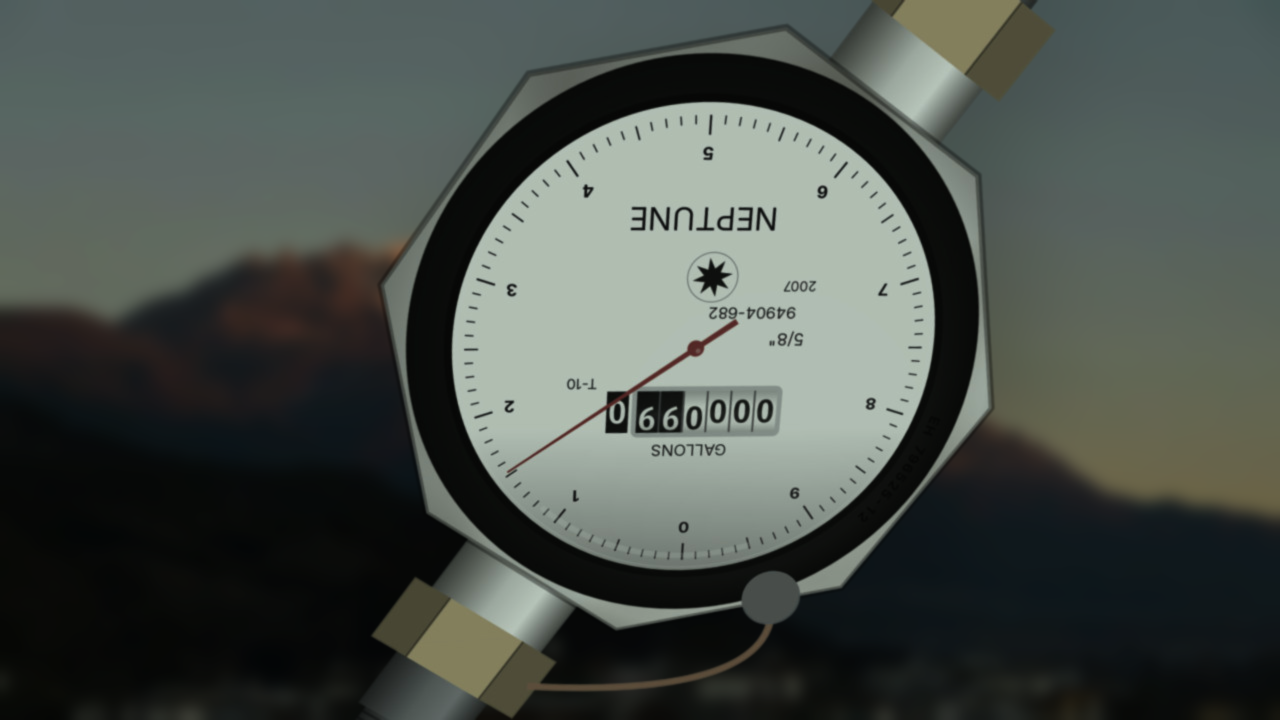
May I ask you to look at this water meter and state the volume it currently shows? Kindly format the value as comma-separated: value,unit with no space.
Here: 991.5,gal
